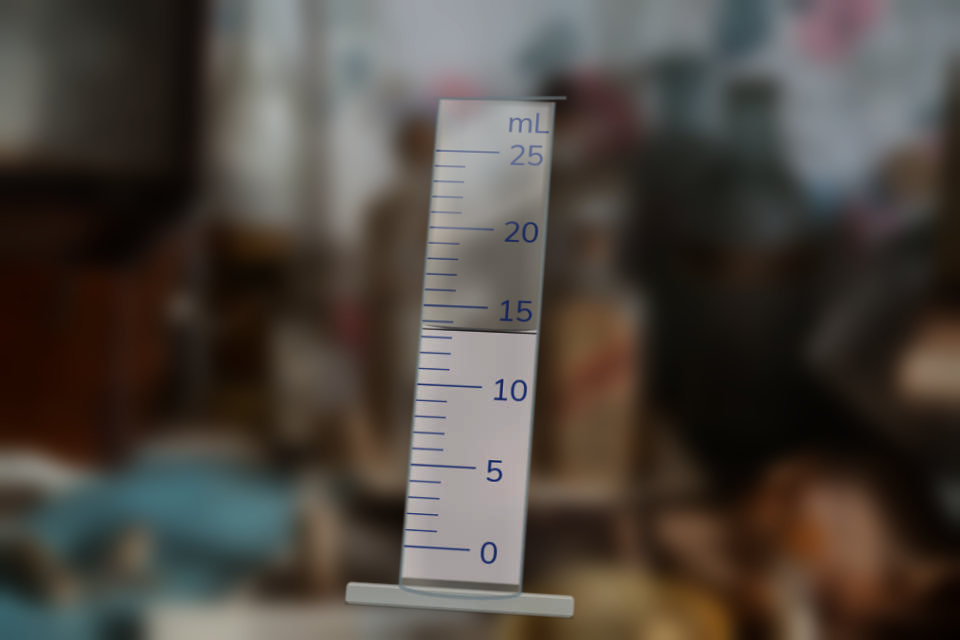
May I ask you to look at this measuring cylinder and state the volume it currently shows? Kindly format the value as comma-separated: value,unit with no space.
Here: 13.5,mL
